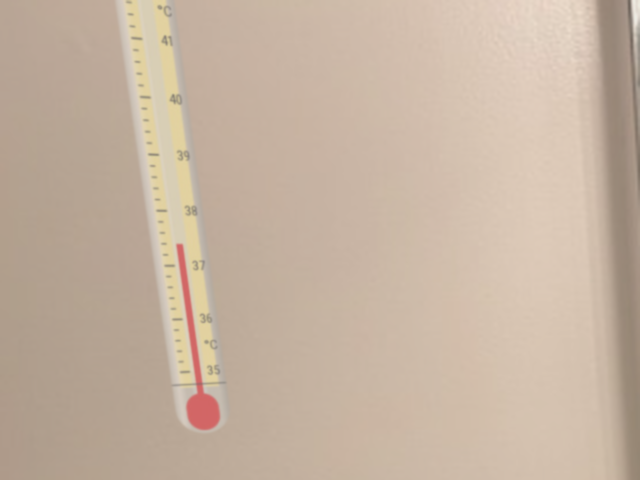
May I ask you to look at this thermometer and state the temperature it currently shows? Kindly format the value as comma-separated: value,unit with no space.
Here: 37.4,°C
